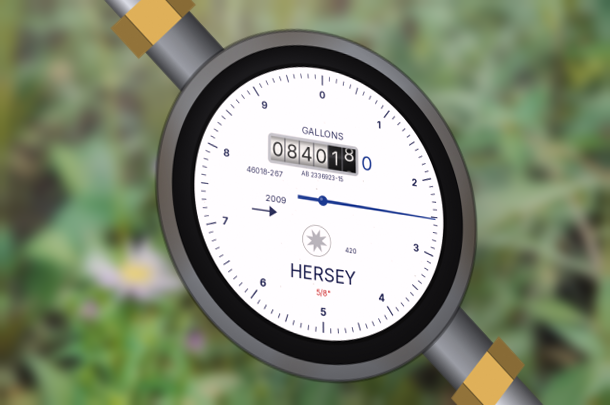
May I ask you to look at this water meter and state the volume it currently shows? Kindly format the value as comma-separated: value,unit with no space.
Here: 840182.5,gal
